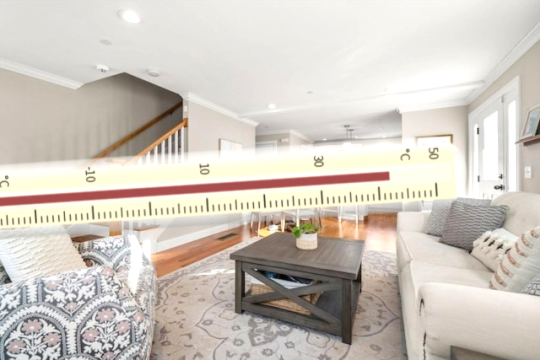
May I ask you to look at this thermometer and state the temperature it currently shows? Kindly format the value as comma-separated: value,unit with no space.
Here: 42,°C
